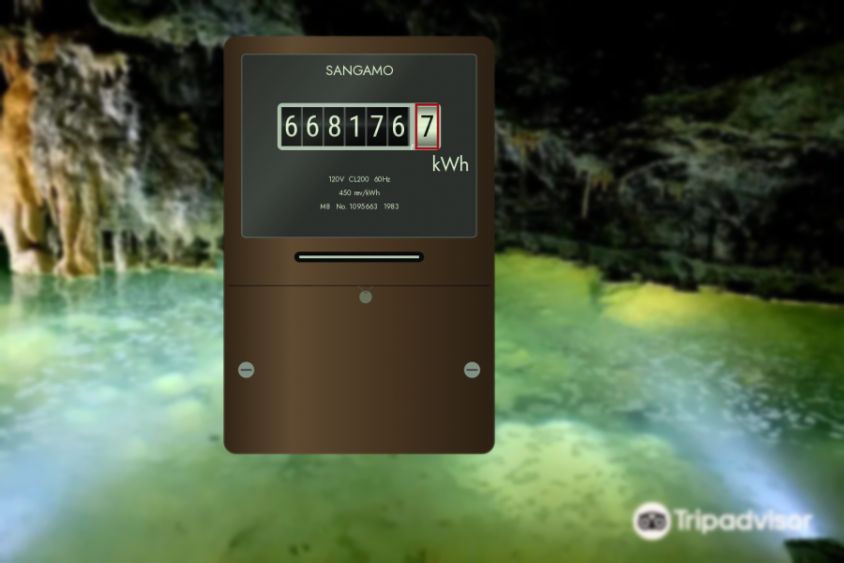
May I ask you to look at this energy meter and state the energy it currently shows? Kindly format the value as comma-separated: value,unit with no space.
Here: 668176.7,kWh
